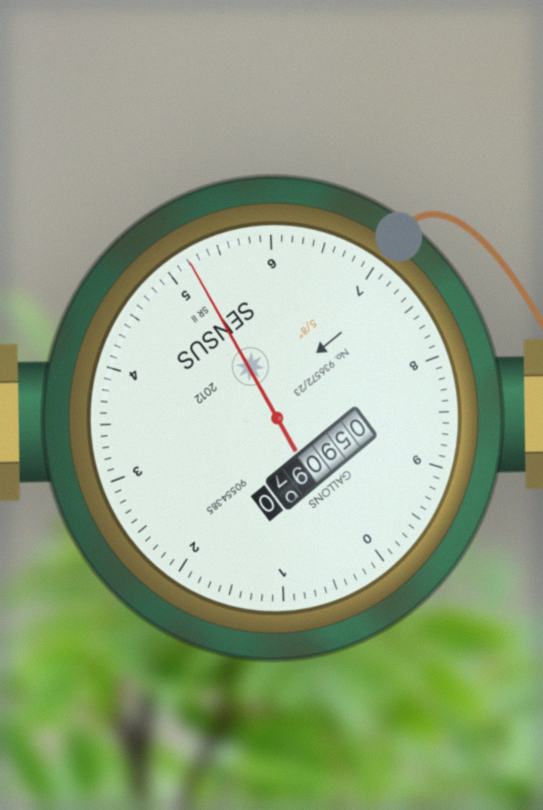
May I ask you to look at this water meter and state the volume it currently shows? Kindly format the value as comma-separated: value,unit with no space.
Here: 590965.2,gal
